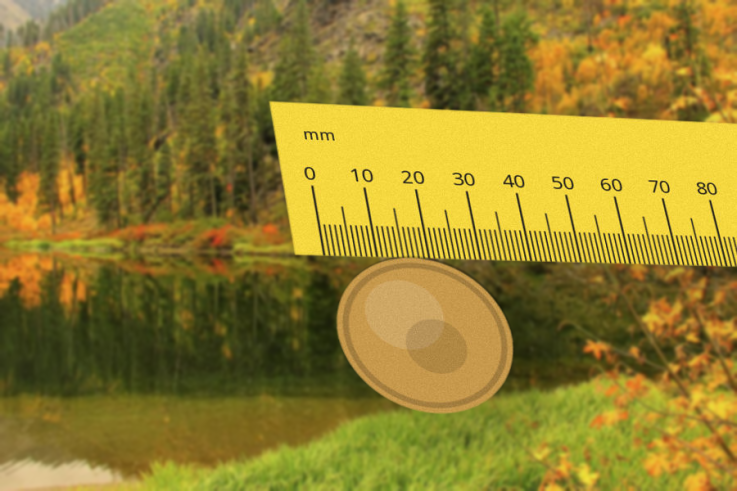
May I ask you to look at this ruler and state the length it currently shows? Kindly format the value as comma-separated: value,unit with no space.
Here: 33,mm
